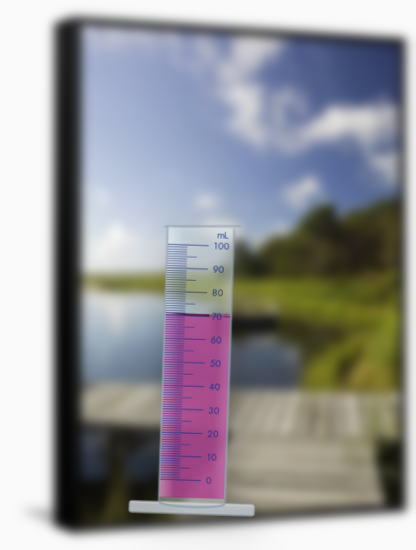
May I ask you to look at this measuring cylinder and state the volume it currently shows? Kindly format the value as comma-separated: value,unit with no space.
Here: 70,mL
